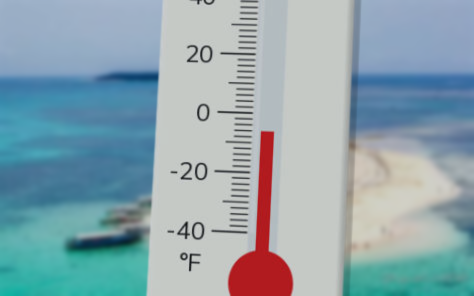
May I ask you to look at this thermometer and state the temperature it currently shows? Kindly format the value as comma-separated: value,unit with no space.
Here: -6,°F
